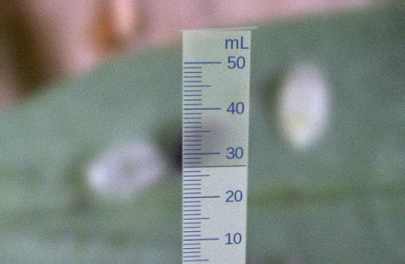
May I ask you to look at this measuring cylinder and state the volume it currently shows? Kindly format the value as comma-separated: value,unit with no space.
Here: 27,mL
